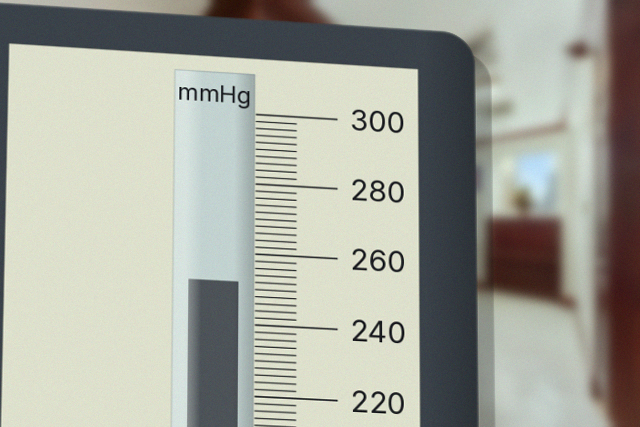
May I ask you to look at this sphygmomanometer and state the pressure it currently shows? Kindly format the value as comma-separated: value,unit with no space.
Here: 252,mmHg
